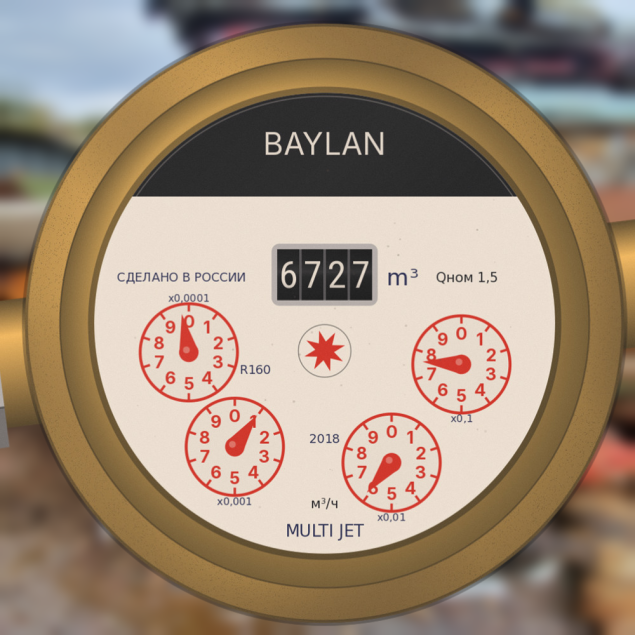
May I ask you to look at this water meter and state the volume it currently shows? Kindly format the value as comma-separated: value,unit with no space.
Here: 6727.7609,m³
